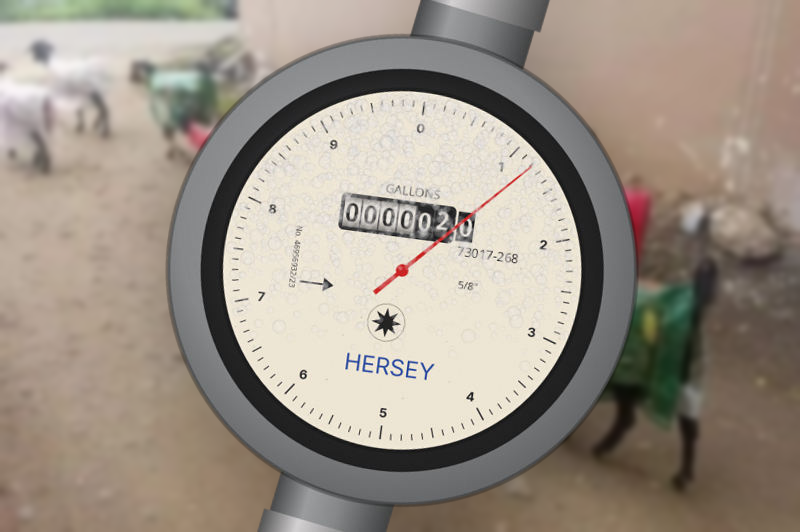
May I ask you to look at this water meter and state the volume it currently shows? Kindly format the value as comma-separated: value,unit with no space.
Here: 21.2,gal
